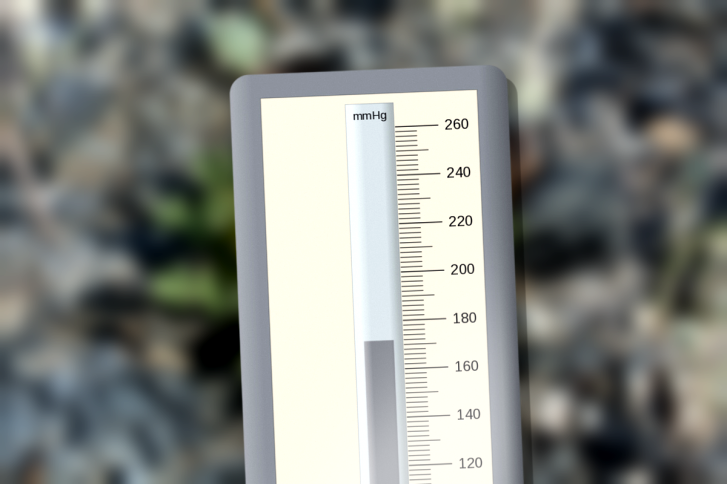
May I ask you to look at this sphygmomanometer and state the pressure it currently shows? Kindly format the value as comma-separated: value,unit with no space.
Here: 172,mmHg
